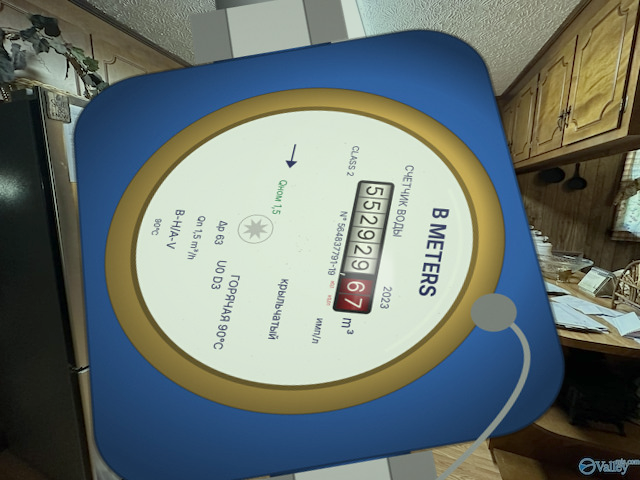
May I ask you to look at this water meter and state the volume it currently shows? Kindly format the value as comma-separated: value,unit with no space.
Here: 552929.67,m³
